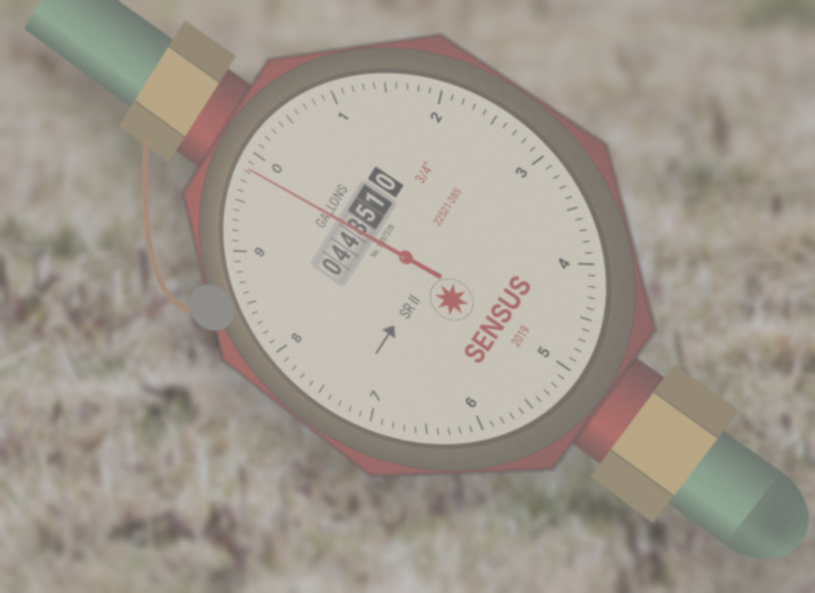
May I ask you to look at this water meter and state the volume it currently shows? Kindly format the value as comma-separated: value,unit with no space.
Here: 448509.8,gal
